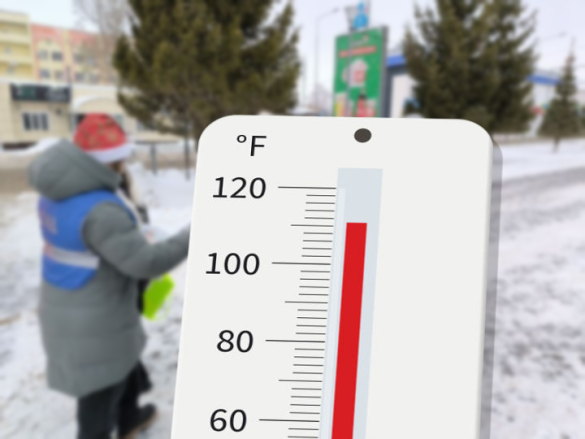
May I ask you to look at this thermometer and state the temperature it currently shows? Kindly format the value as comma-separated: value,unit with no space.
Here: 111,°F
